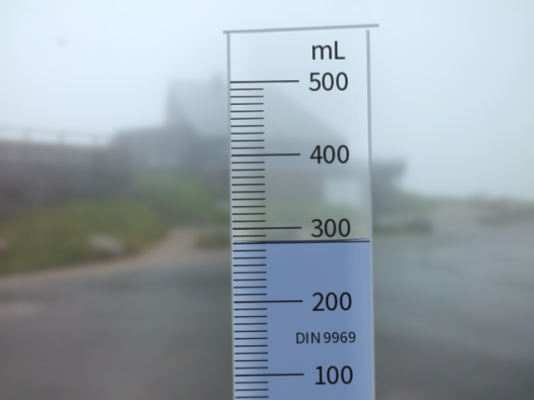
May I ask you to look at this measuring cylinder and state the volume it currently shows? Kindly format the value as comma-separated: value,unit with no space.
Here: 280,mL
